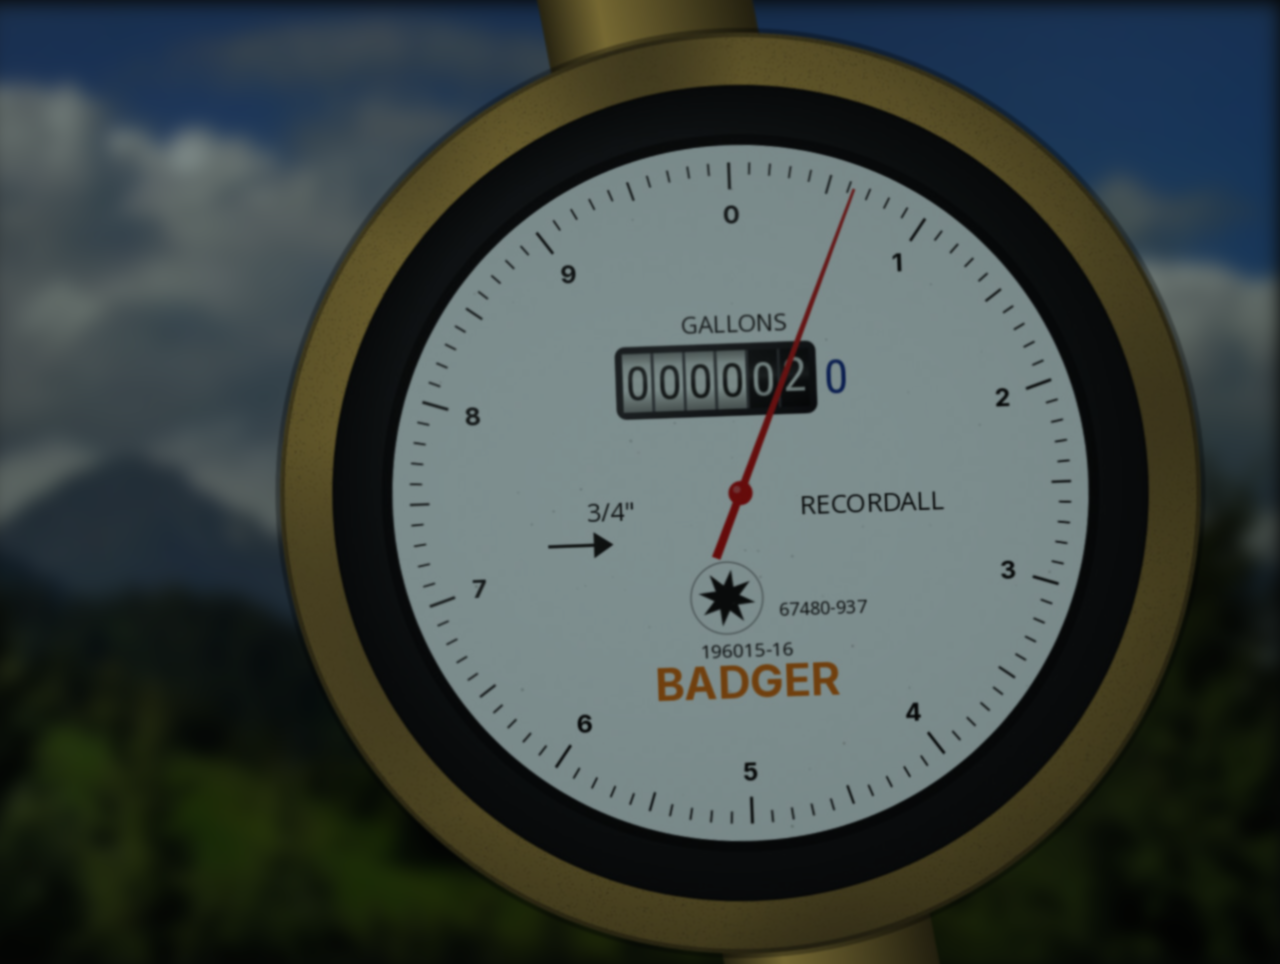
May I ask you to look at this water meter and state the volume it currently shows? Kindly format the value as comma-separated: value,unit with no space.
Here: 20.6,gal
